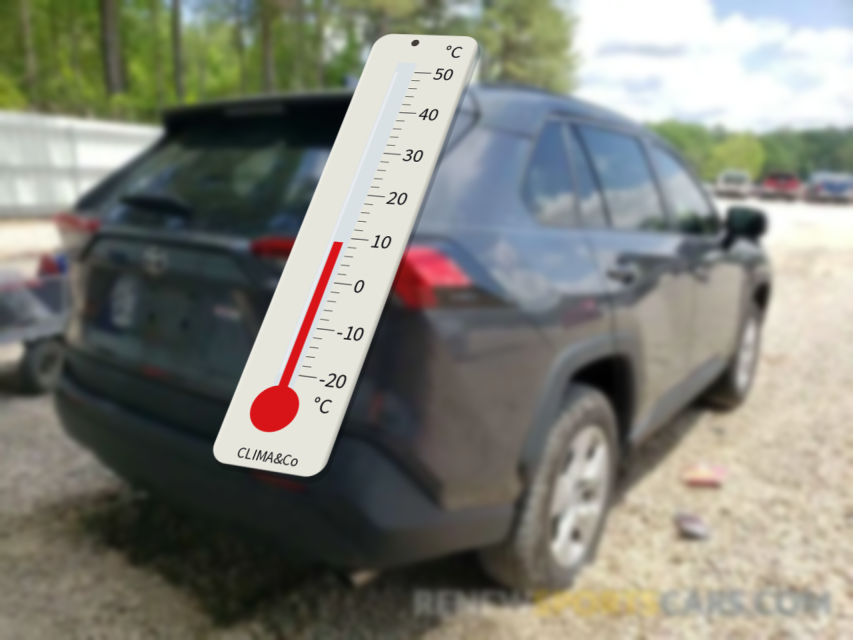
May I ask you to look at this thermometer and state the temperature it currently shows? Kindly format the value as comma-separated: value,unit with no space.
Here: 9,°C
